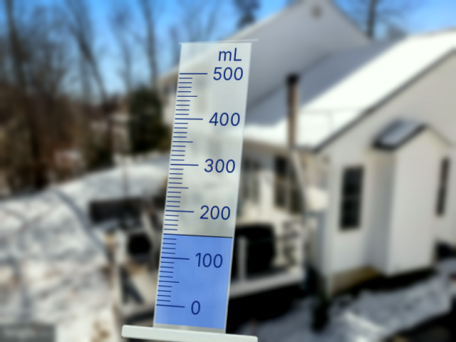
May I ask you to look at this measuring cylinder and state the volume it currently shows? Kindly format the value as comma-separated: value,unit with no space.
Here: 150,mL
